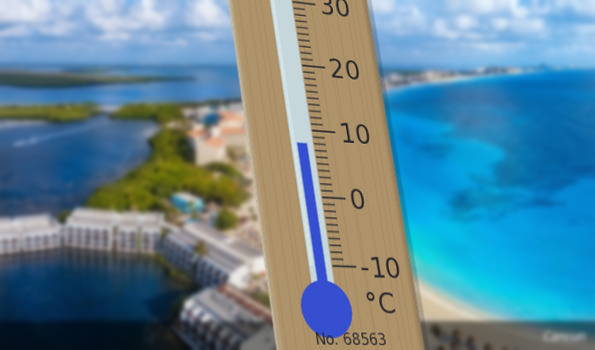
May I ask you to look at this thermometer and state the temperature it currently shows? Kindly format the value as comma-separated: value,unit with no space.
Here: 8,°C
